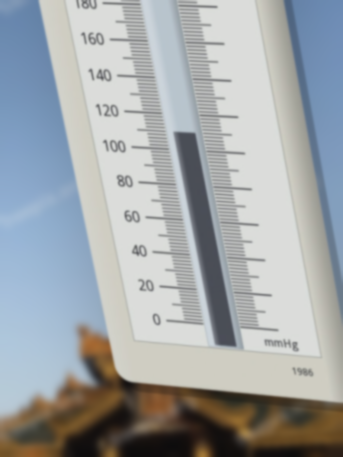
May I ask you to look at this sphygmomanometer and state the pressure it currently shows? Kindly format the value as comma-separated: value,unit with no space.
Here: 110,mmHg
